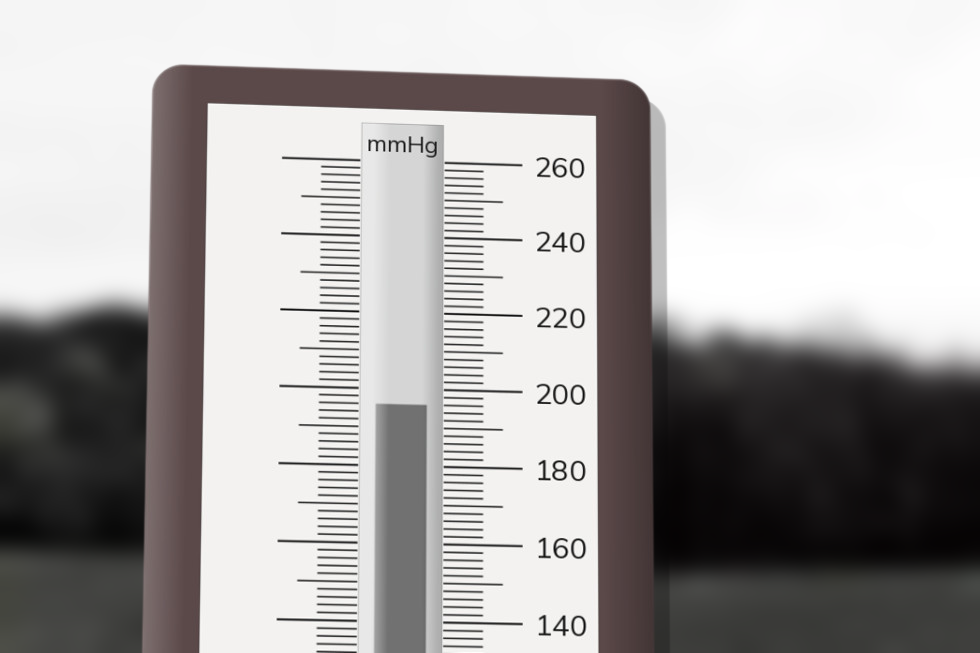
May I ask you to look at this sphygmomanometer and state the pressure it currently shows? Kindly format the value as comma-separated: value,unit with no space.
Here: 196,mmHg
